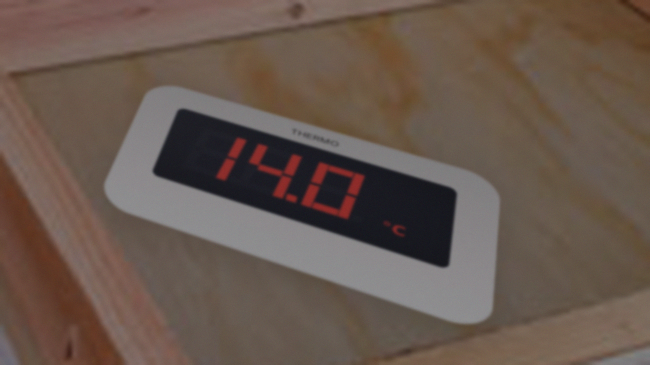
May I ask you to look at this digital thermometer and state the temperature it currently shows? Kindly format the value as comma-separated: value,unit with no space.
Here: 14.0,°C
